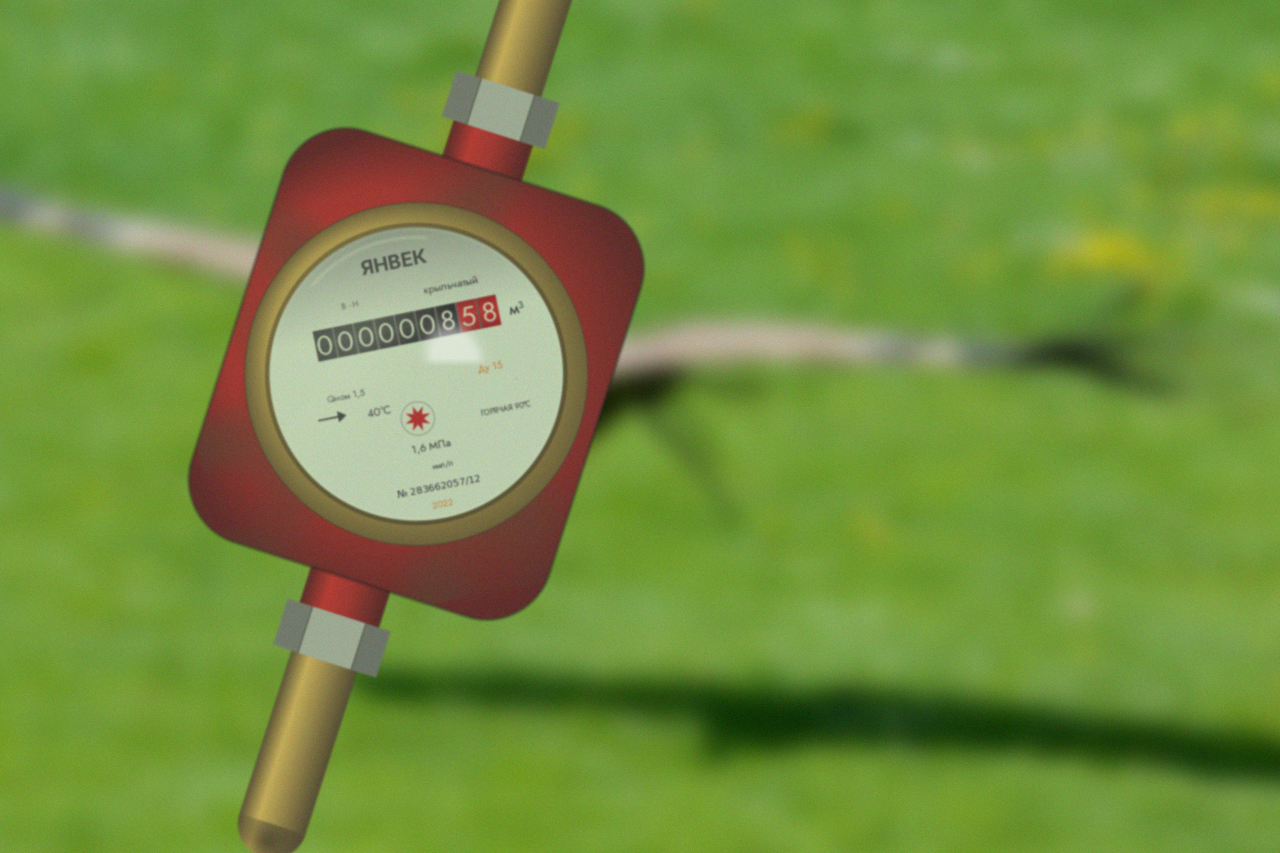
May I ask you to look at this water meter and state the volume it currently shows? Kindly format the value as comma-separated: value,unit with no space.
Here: 8.58,m³
